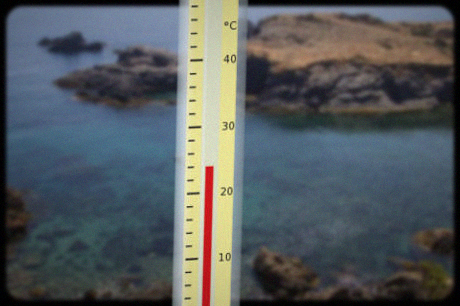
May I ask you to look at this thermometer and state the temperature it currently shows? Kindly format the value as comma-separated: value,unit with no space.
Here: 24,°C
